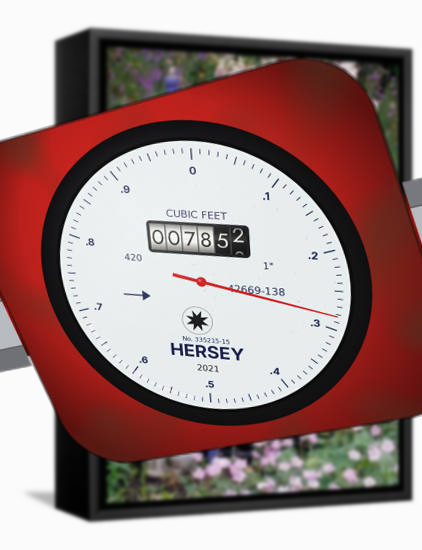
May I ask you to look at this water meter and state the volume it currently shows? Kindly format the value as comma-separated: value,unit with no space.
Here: 7852.28,ft³
